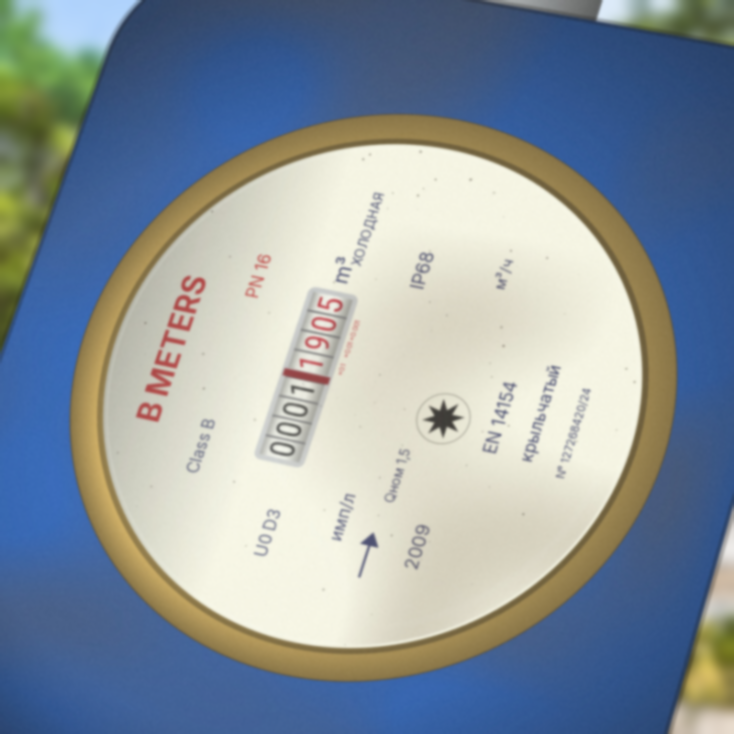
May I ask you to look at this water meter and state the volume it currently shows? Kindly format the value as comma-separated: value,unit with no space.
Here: 1.1905,m³
